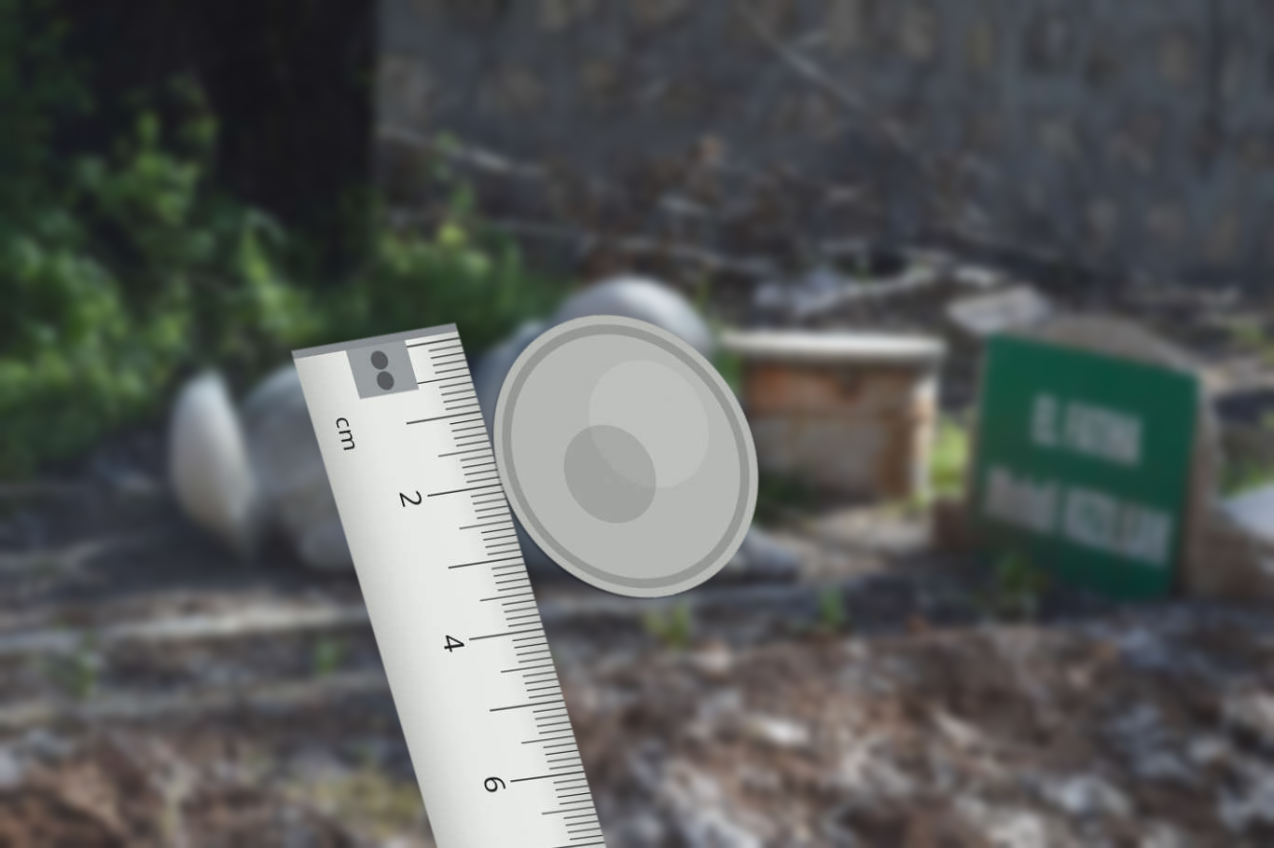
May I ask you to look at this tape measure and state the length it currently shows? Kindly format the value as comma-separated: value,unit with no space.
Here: 3.8,cm
